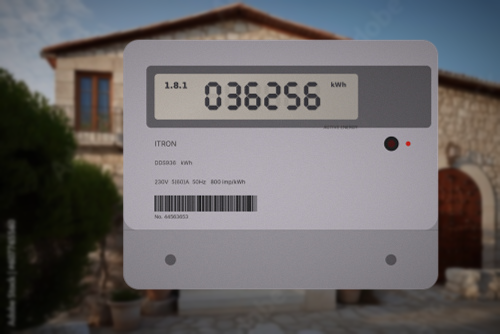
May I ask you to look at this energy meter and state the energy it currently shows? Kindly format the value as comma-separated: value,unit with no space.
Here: 36256,kWh
